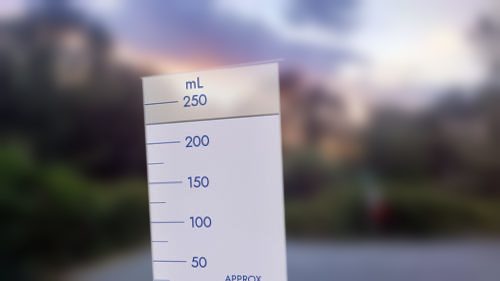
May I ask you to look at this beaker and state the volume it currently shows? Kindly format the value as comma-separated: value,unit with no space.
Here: 225,mL
